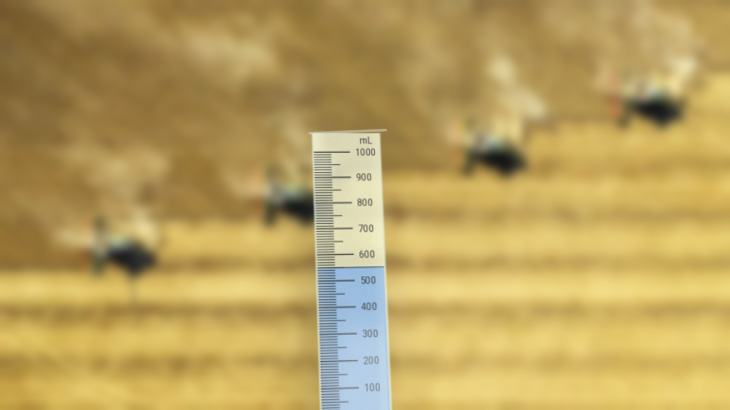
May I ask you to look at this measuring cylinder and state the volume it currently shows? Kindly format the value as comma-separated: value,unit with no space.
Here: 550,mL
